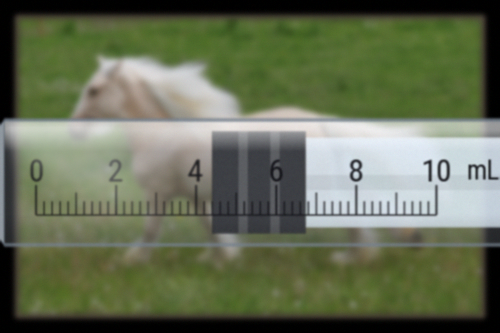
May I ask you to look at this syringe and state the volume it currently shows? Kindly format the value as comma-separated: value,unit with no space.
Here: 4.4,mL
